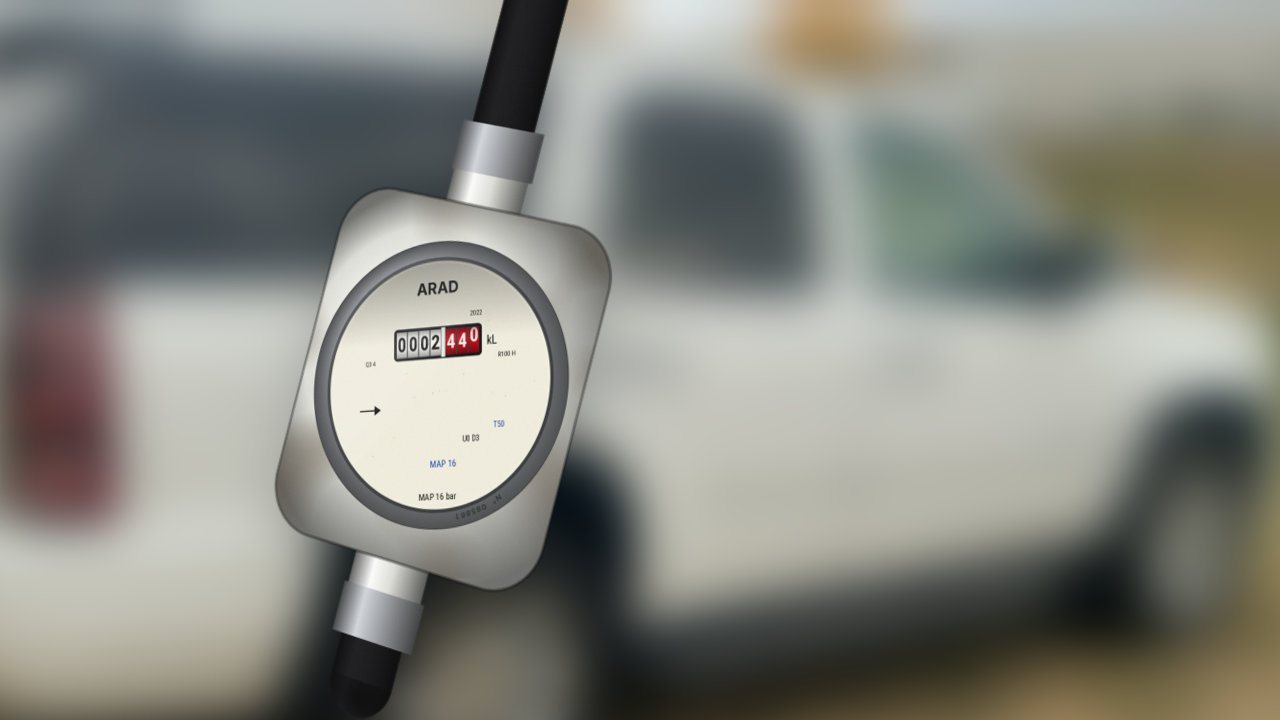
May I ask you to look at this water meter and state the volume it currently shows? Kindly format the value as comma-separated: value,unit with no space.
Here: 2.440,kL
